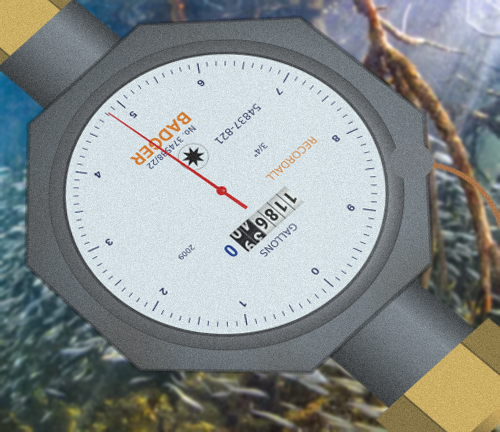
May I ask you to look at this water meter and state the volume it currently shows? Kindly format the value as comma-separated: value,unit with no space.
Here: 1186394.8,gal
